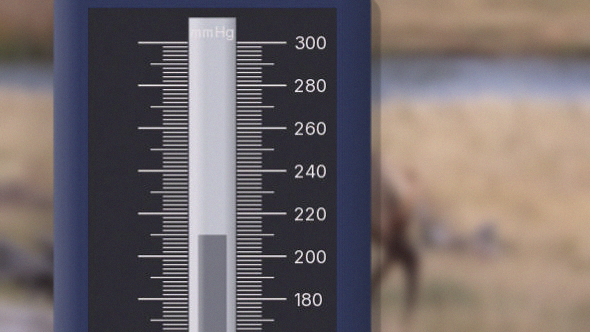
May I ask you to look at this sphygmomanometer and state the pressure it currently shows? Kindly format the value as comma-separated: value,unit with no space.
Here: 210,mmHg
